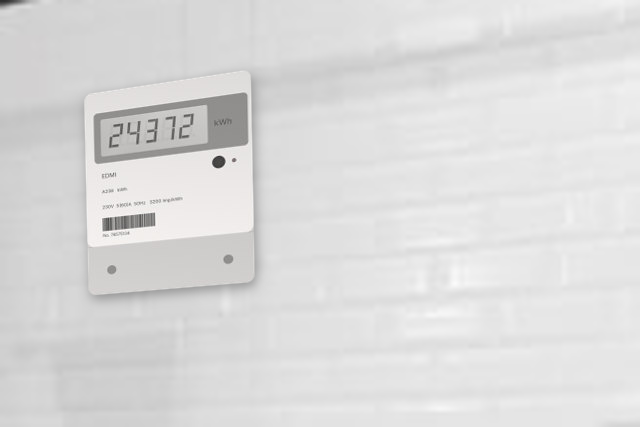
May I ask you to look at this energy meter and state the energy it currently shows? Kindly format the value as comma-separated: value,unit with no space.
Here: 24372,kWh
